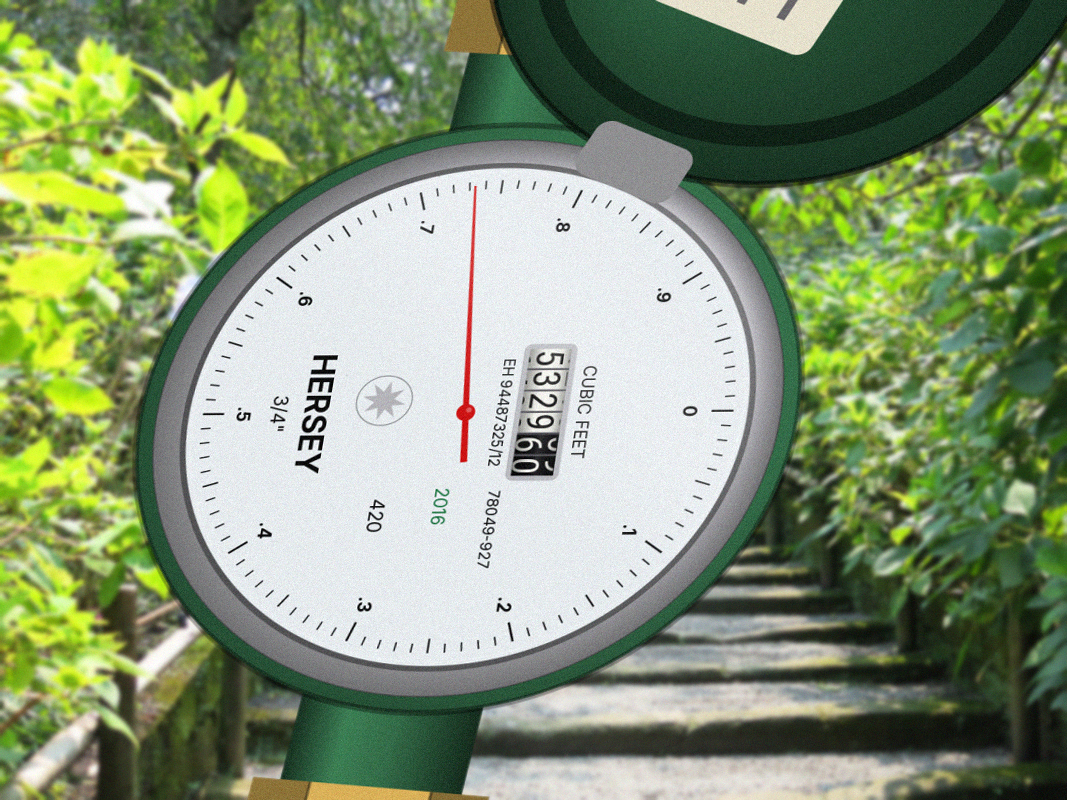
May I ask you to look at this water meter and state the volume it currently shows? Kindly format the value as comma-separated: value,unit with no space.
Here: 532959.73,ft³
